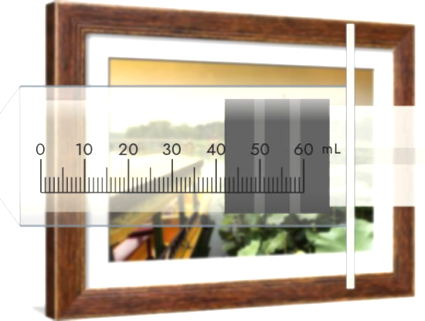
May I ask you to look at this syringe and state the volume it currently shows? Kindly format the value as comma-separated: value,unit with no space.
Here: 42,mL
